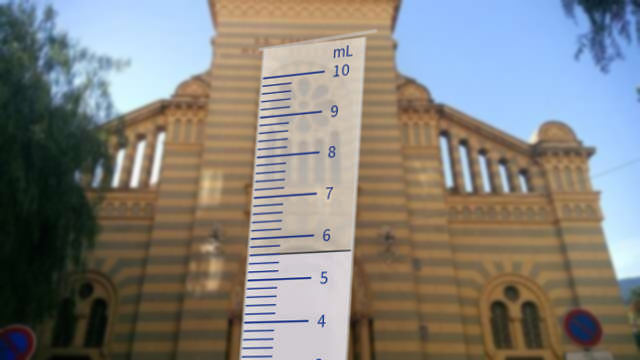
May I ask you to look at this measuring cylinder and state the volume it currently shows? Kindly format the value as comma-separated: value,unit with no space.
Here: 5.6,mL
